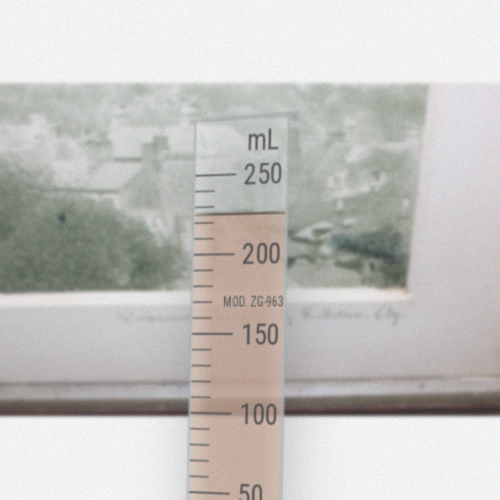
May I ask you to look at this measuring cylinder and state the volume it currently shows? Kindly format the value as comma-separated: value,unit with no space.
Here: 225,mL
